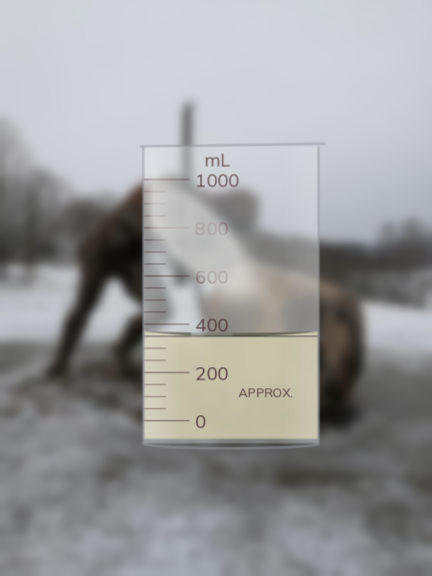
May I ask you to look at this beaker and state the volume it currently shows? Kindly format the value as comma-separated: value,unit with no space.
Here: 350,mL
